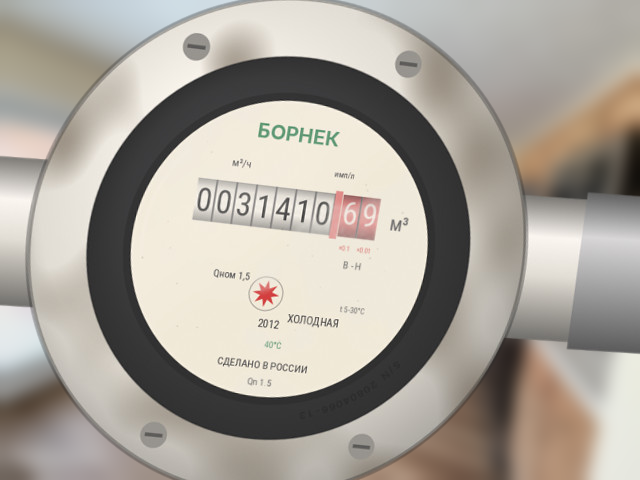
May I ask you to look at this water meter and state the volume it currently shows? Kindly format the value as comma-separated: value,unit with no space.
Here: 31410.69,m³
